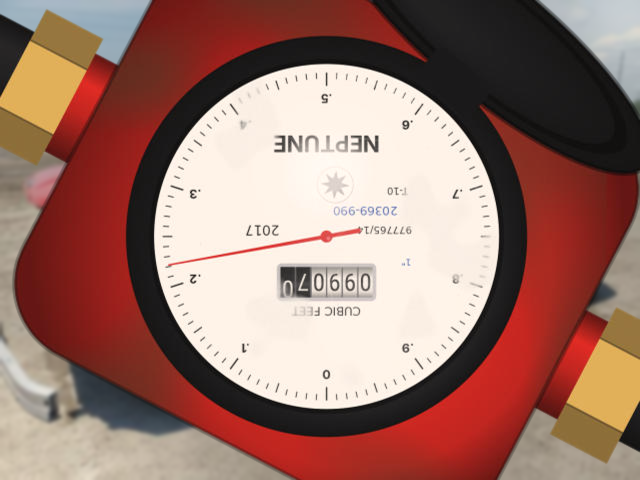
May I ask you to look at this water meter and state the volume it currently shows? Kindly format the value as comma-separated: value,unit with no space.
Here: 99070.22,ft³
